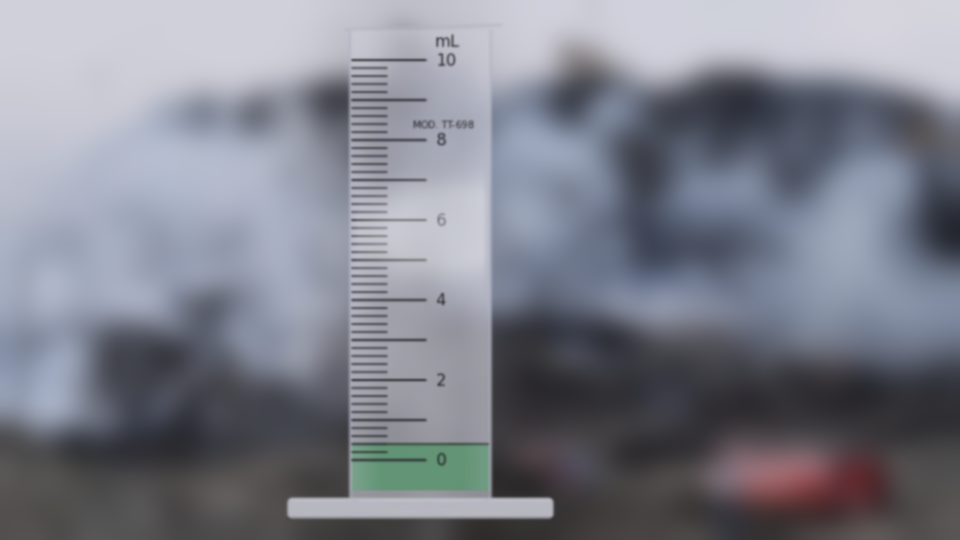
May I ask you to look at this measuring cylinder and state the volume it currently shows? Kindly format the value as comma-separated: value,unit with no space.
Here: 0.4,mL
